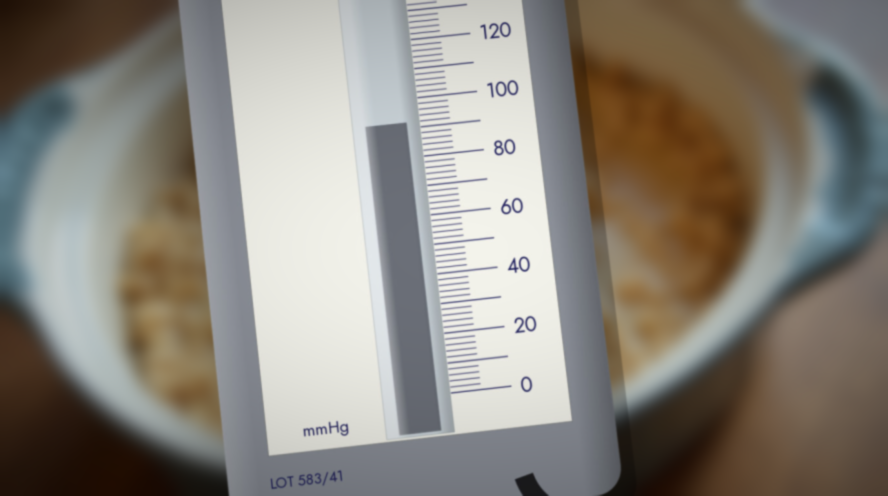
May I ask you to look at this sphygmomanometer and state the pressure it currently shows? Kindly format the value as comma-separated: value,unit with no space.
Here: 92,mmHg
